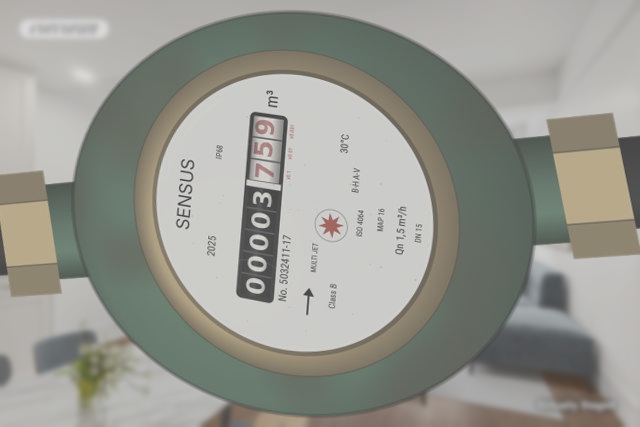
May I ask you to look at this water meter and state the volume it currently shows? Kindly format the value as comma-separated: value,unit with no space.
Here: 3.759,m³
